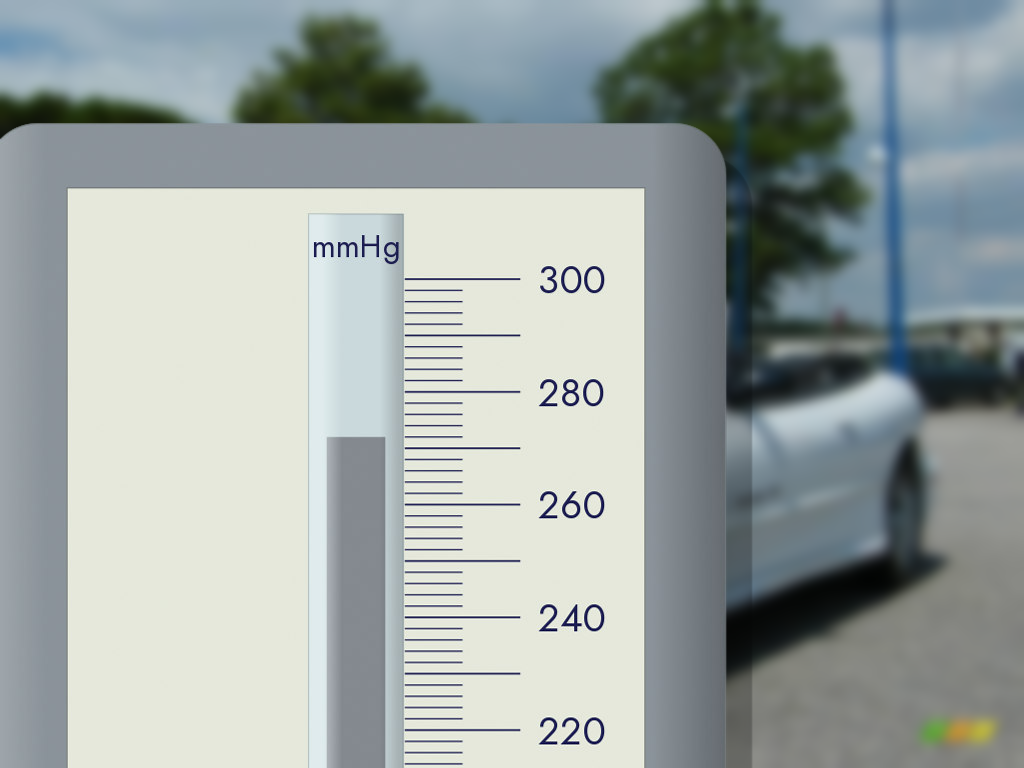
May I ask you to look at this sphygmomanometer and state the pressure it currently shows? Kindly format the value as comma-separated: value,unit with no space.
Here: 272,mmHg
